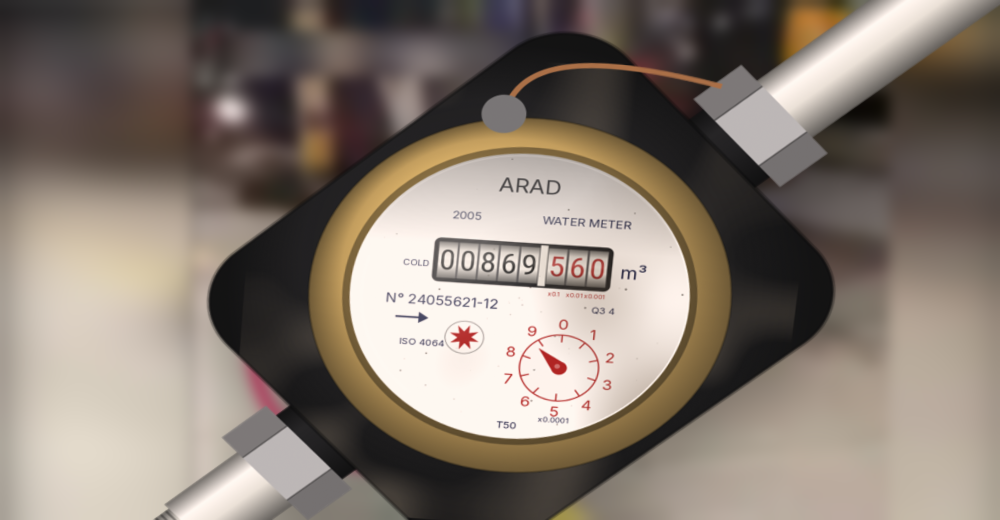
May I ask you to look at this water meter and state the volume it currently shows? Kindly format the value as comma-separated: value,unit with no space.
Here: 869.5608,m³
